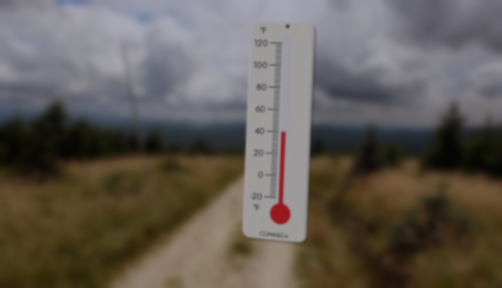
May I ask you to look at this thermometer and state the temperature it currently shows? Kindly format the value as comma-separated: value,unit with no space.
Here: 40,°F
